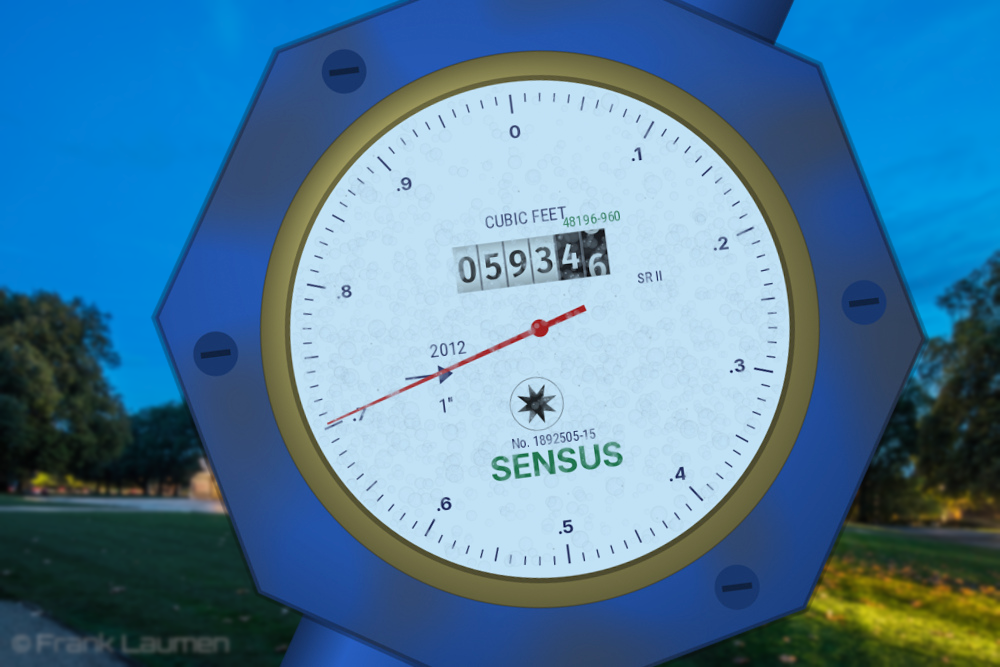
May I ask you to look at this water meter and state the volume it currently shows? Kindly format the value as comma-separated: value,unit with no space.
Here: 59345.70,ft³
